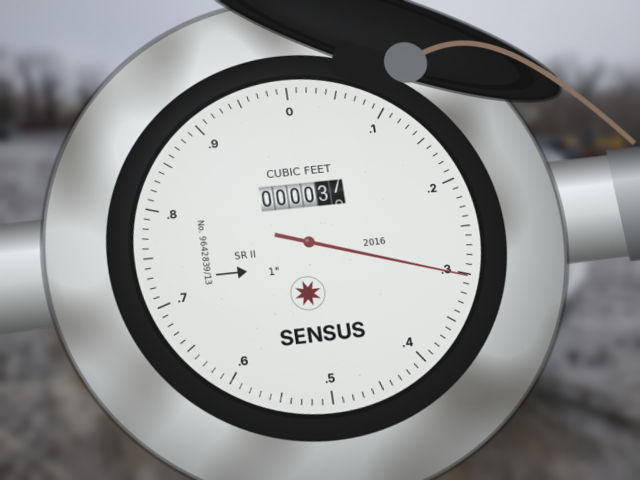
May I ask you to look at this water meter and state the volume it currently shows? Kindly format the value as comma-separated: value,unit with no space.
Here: 37.30,ft³
